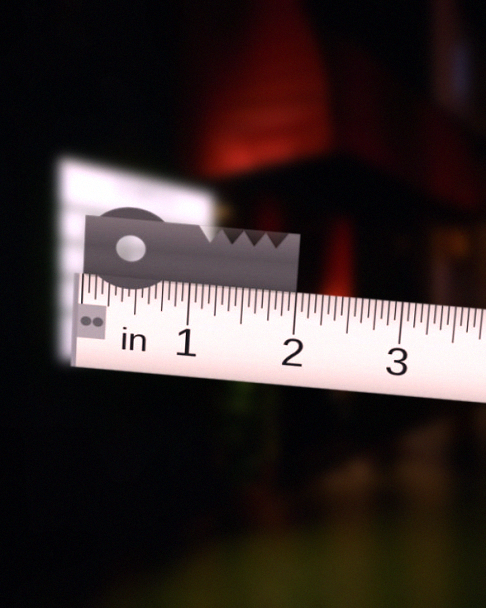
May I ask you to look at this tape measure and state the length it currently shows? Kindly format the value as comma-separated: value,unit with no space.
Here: 2,in
